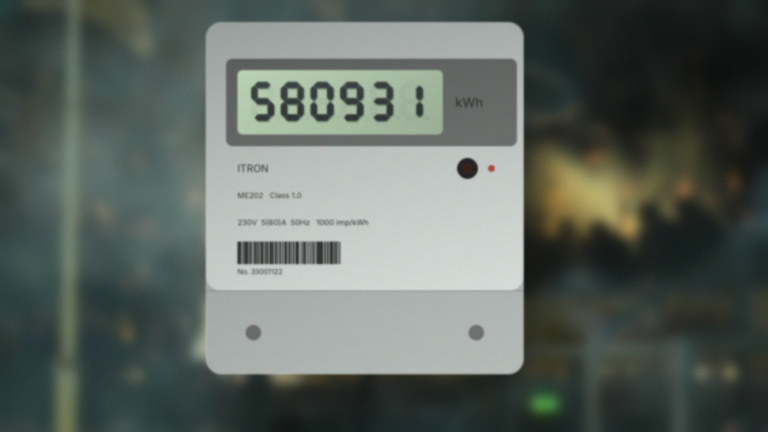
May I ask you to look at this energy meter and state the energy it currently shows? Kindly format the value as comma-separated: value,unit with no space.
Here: 580931,kWh
